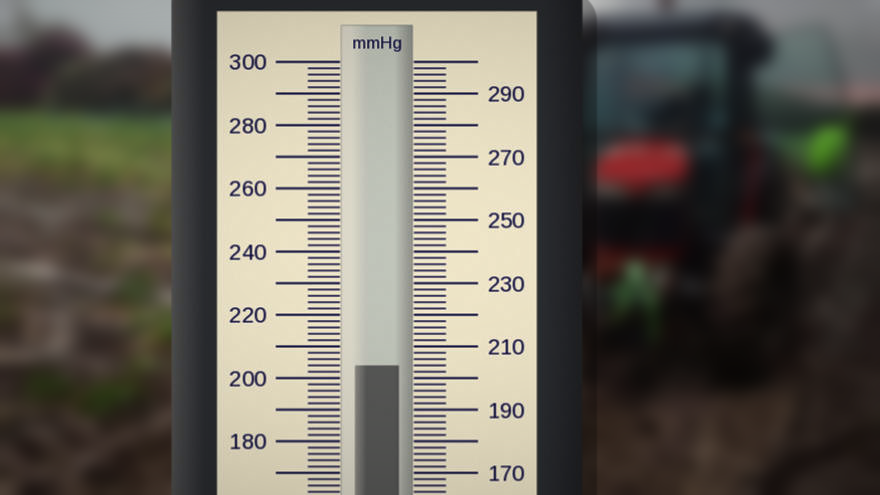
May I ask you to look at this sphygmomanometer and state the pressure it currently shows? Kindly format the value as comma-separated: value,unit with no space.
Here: 204,mmHg
